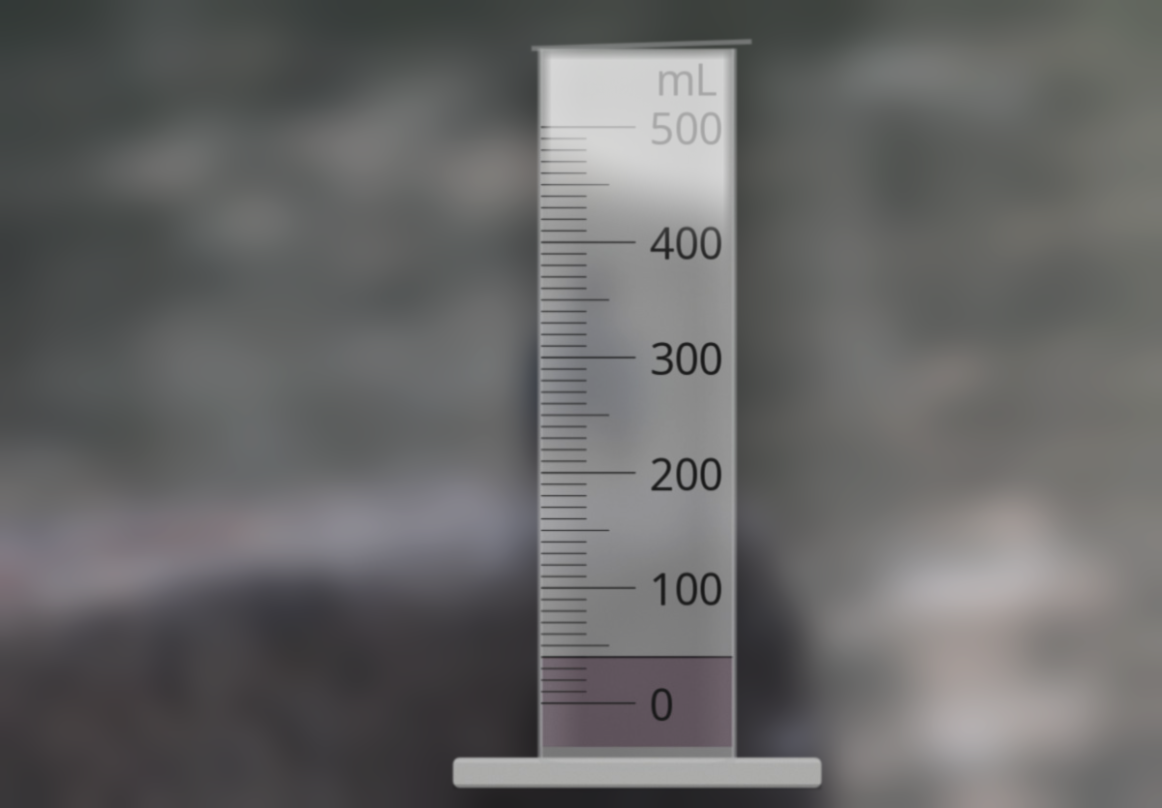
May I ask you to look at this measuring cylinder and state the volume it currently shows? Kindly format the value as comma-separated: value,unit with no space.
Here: 40,mL
